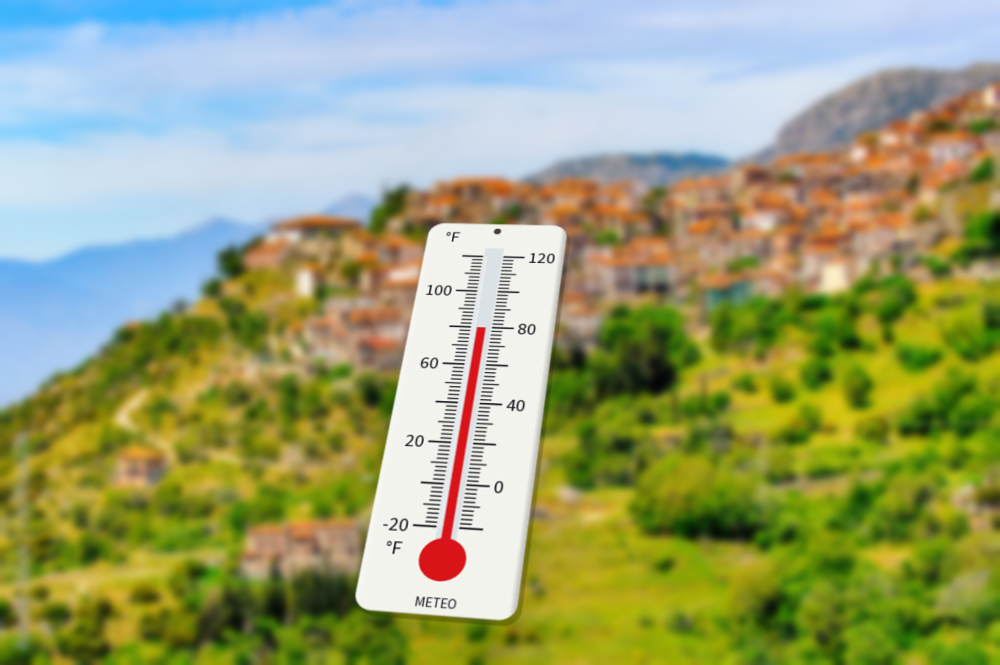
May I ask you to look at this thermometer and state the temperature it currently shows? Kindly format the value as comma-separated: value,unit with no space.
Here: 80,°F
